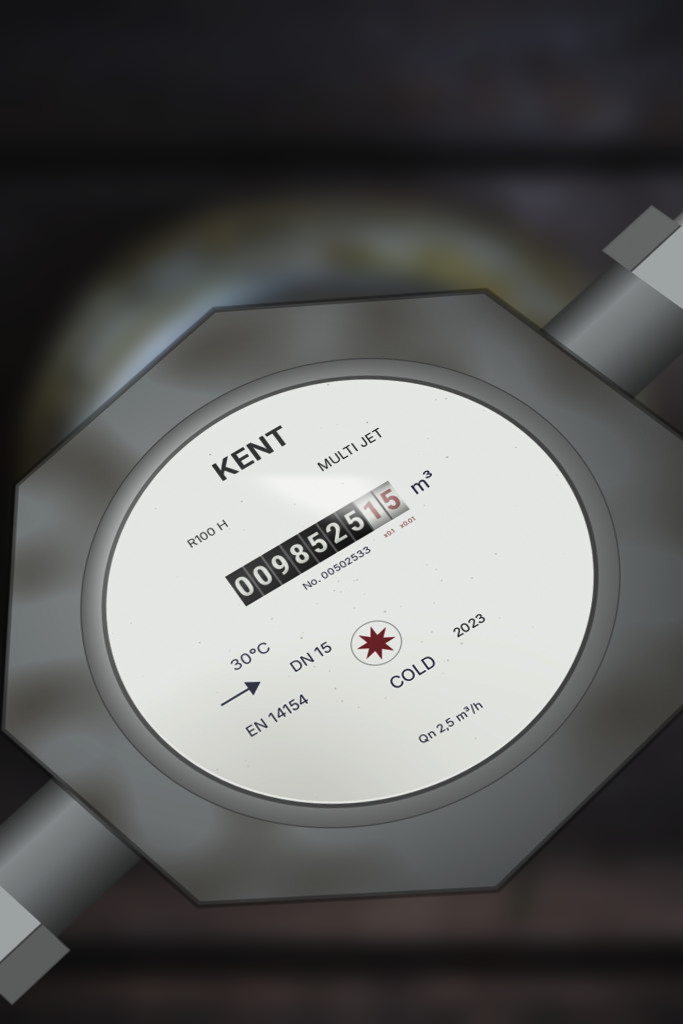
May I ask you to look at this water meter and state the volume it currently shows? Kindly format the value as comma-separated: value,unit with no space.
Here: 98525.15,m³
